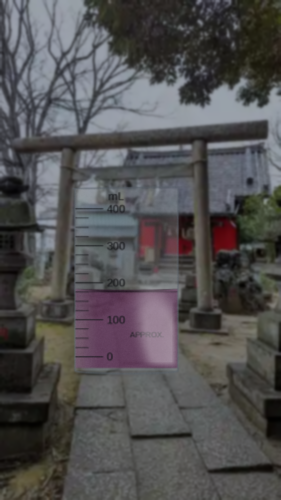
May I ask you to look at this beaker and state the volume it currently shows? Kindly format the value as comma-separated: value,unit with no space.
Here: 175,mL
